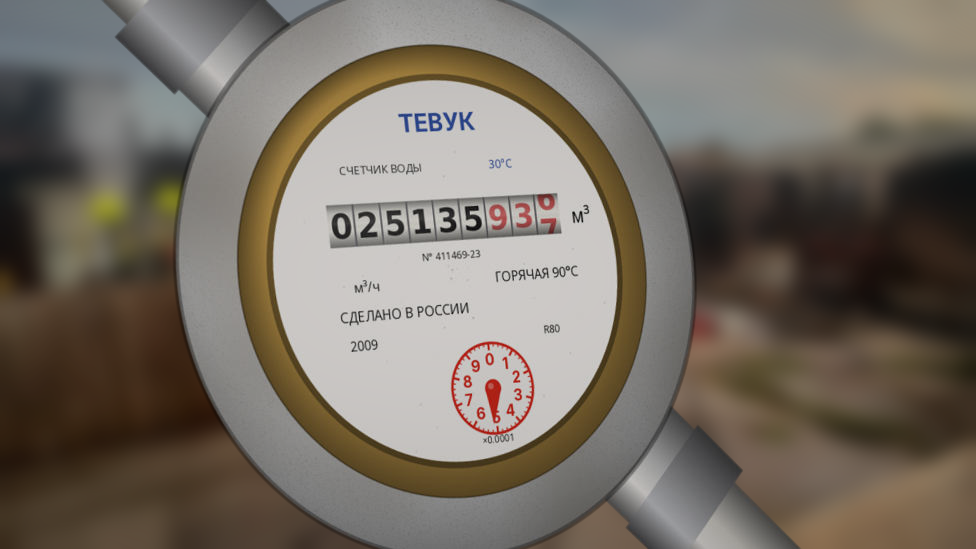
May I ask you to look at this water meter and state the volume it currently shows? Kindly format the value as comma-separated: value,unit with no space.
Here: 25135.9365,m³
